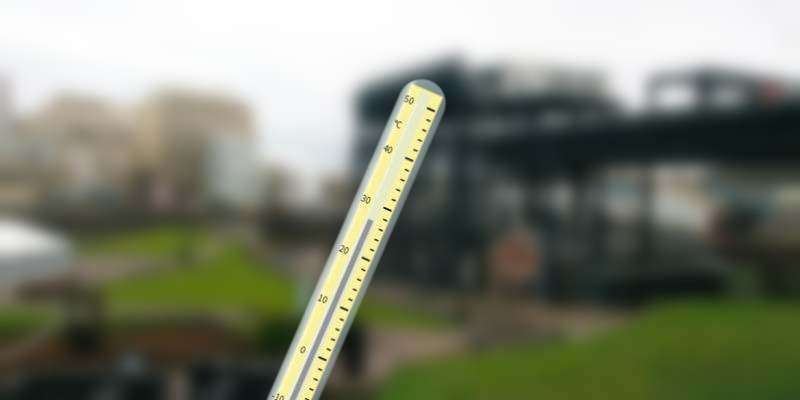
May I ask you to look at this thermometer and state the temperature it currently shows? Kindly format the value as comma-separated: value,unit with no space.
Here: 27,°C
